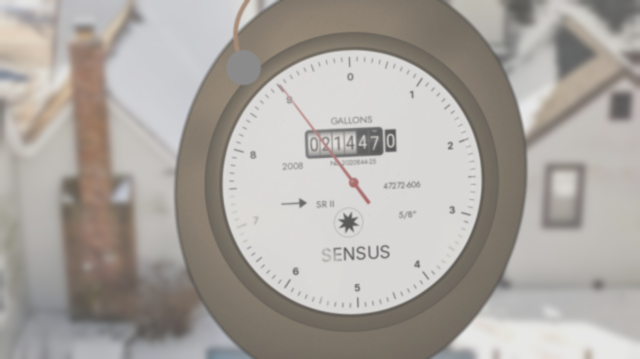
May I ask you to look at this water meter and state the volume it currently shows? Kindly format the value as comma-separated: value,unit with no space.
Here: 214469.0,gal
